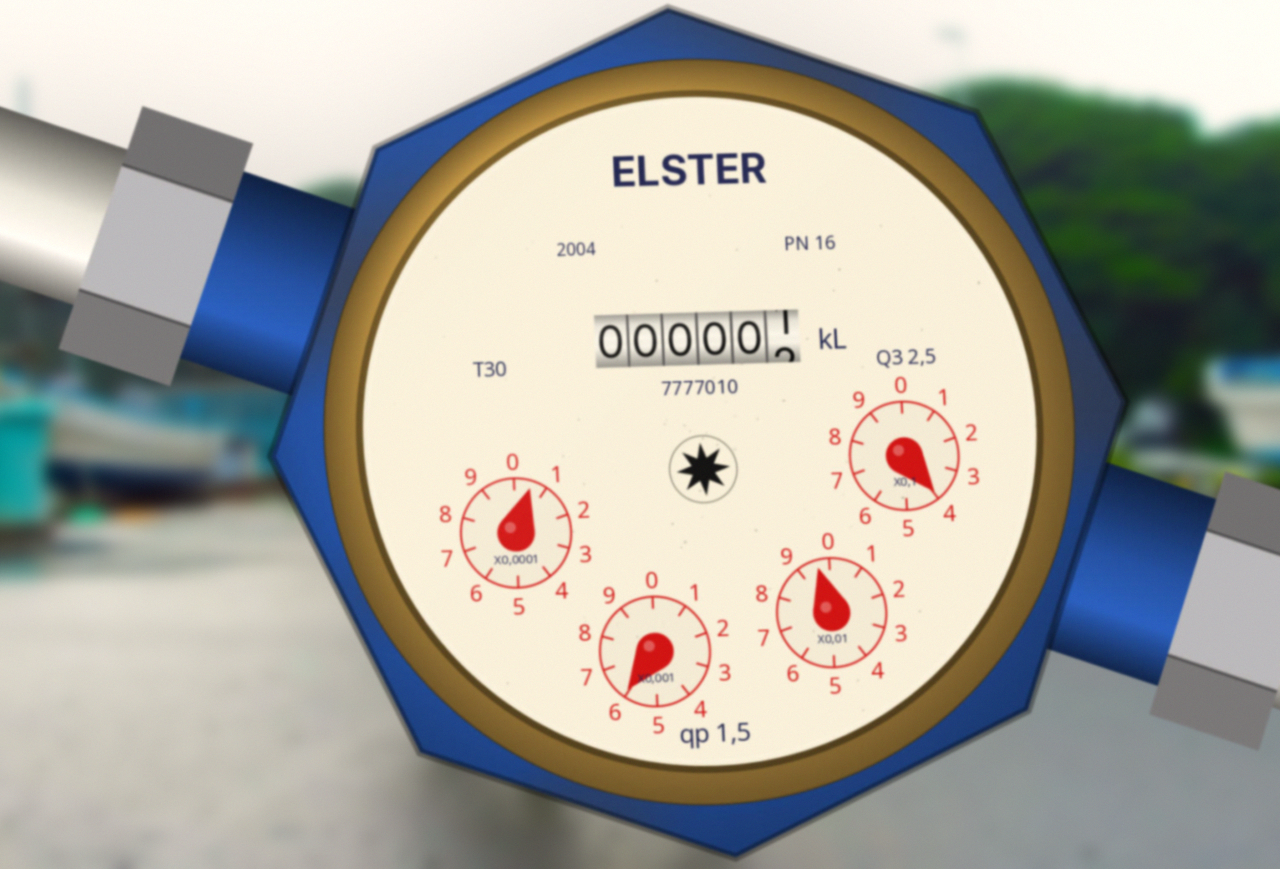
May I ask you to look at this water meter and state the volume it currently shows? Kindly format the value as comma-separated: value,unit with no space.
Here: 1.3960,kL
